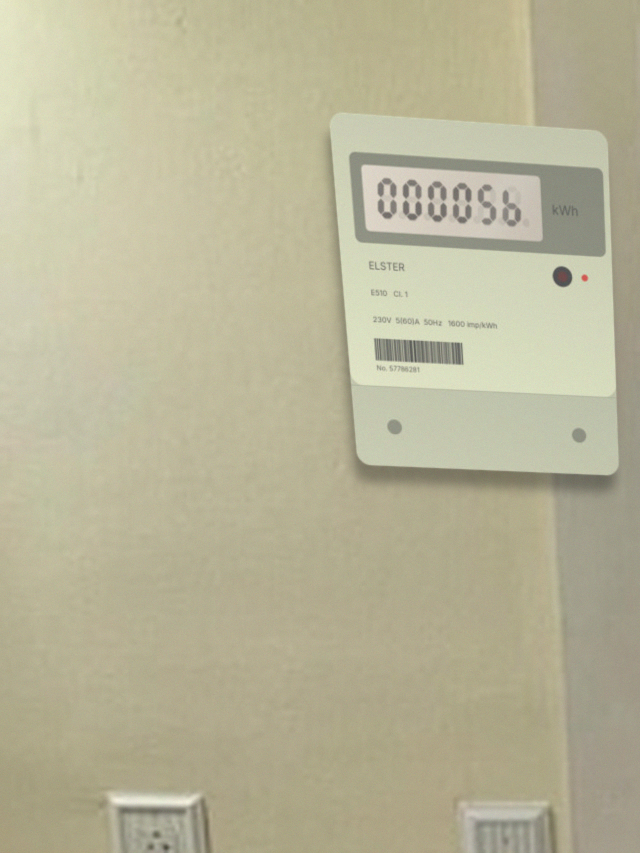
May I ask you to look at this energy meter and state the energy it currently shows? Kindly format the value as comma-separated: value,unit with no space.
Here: 56,kWh
